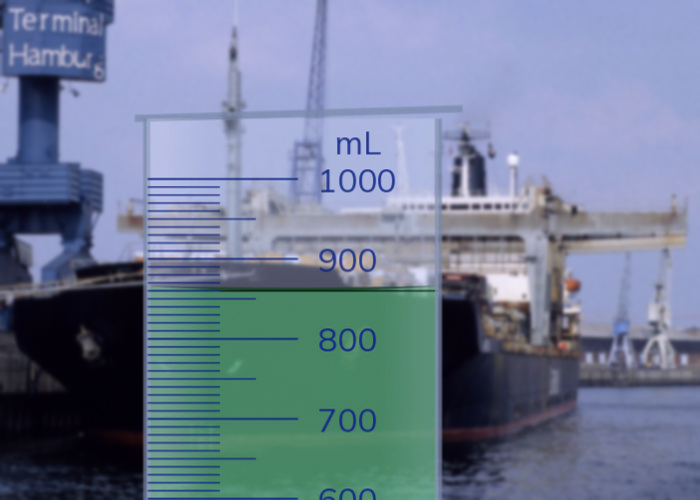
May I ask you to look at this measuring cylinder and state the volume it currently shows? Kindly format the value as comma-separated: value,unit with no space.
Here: 860,mL
